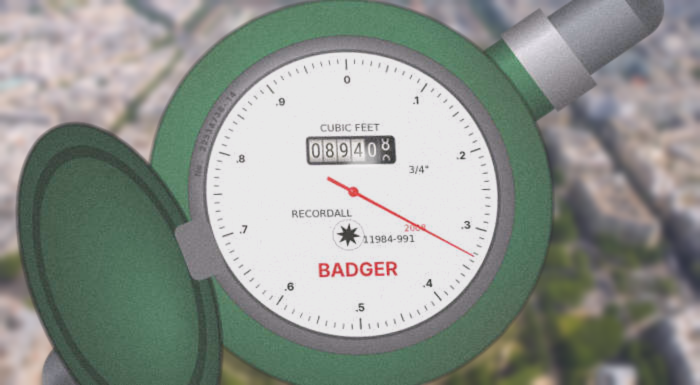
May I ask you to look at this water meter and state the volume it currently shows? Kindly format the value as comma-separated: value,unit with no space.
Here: 89408.33,ft³
